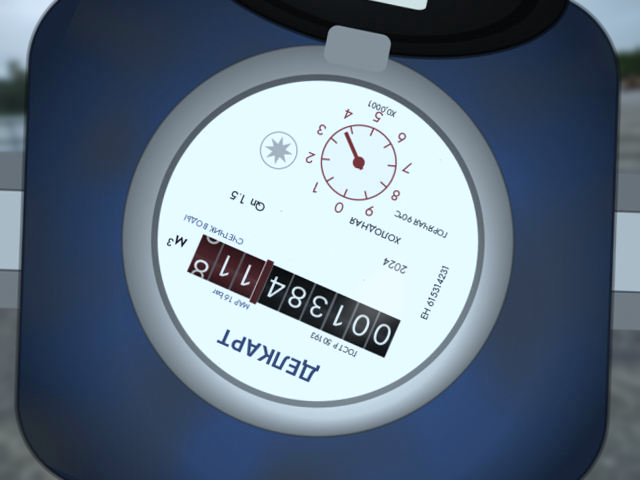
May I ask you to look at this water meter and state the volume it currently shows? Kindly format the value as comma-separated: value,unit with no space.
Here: 1384.1183,m³
